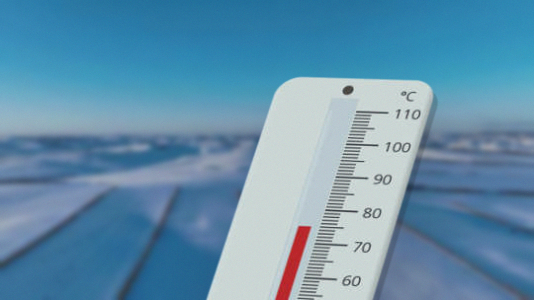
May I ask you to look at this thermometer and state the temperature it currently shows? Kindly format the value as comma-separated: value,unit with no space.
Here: 75,°C
